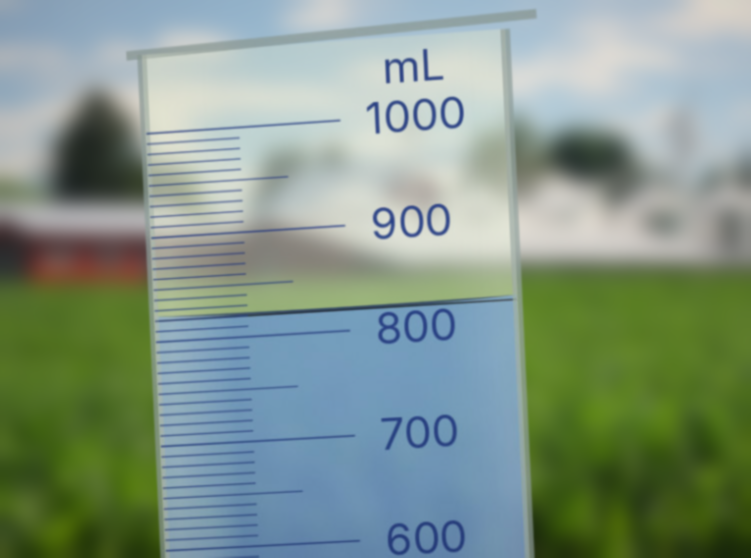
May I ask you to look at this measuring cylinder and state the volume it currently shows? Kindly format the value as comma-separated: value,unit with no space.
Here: 820,mL
